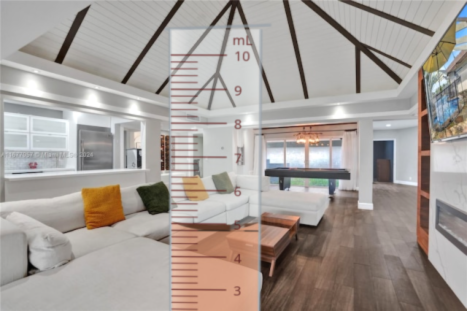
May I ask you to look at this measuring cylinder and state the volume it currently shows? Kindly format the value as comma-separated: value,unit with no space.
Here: 4.8,mL
